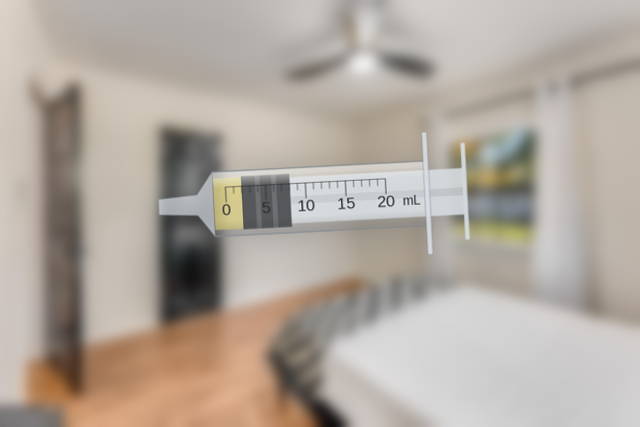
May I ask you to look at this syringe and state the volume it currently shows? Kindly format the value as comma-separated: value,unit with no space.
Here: 2,mL
